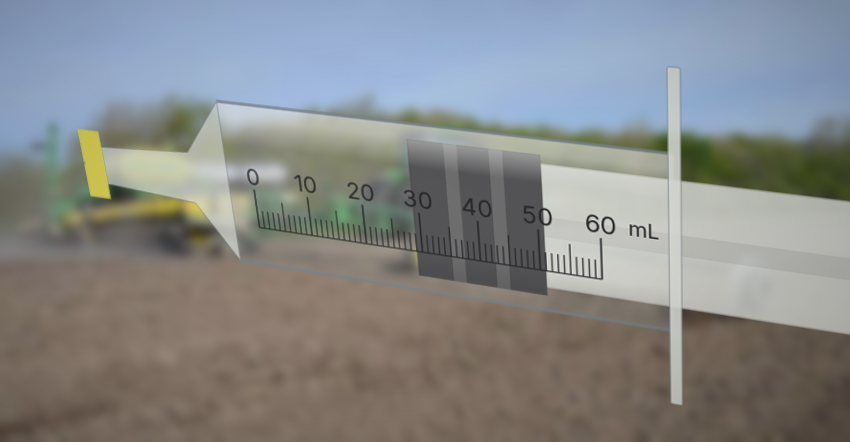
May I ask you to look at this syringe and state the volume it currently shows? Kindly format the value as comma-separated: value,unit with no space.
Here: 29,mL
